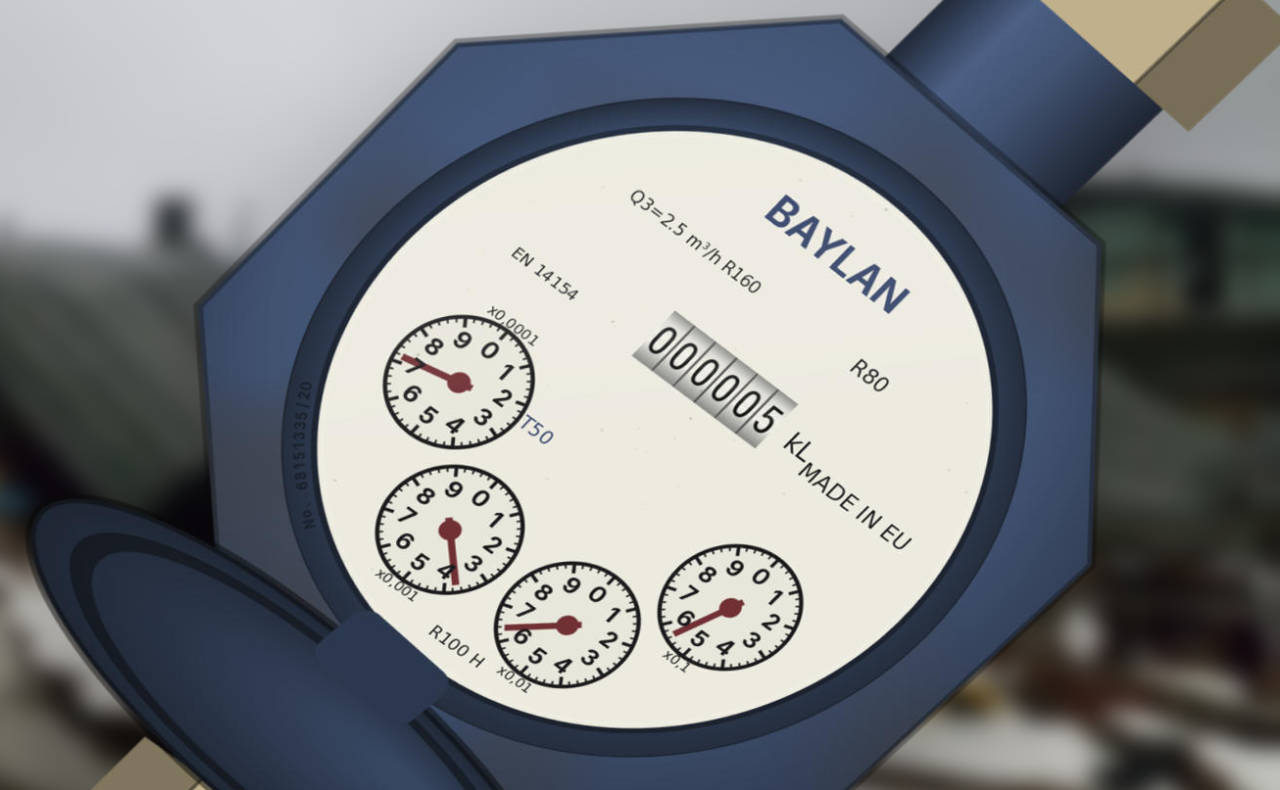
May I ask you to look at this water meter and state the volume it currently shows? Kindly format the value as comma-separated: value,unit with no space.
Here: 5.5637,kL
